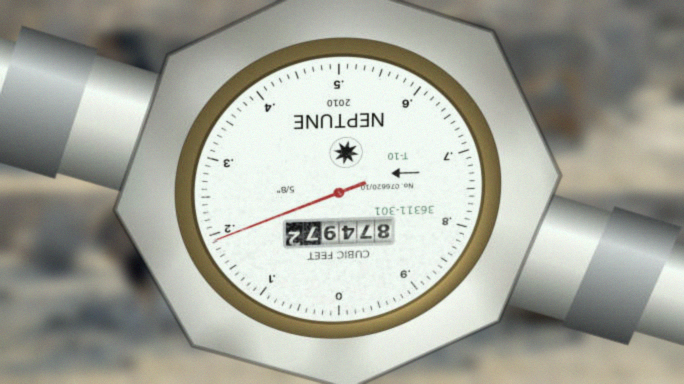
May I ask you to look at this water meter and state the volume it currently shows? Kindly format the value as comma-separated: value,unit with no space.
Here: 874972.19,ft³
